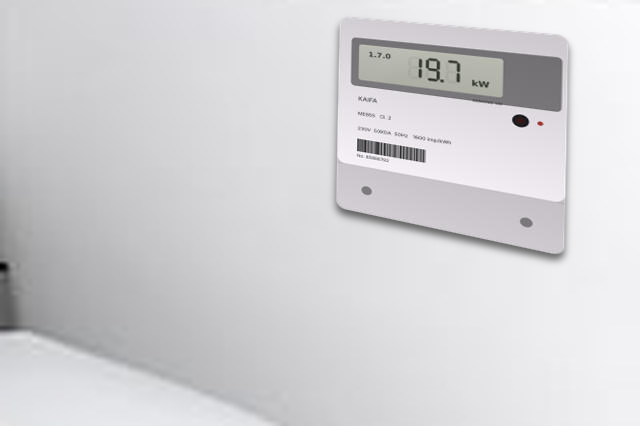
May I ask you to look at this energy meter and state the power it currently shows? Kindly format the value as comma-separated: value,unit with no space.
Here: 19.7,kW
